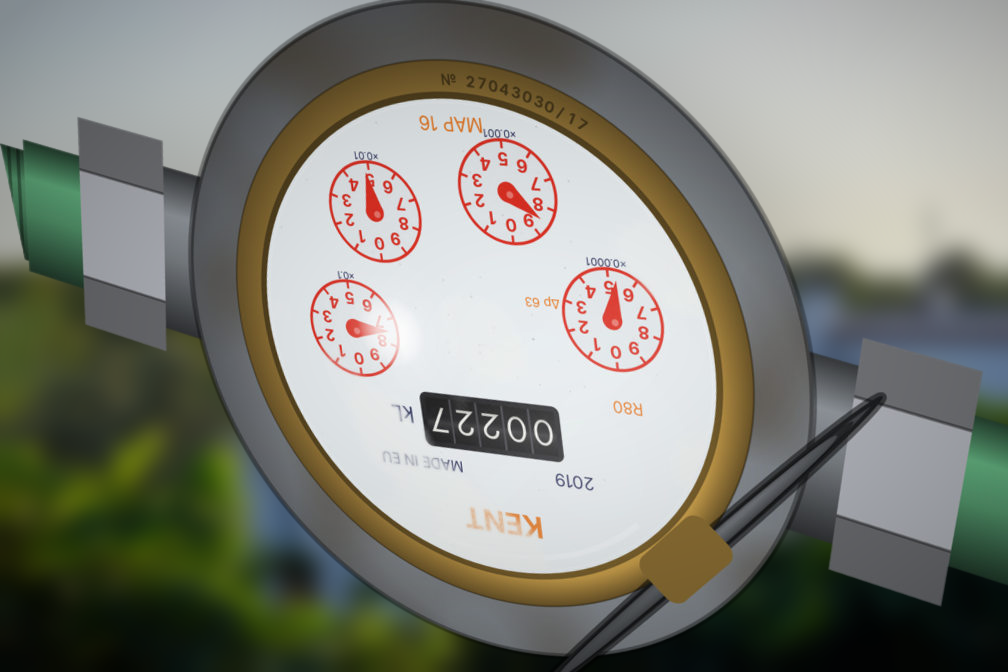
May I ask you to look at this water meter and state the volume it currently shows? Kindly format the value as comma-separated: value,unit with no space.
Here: 227.7485,kL
